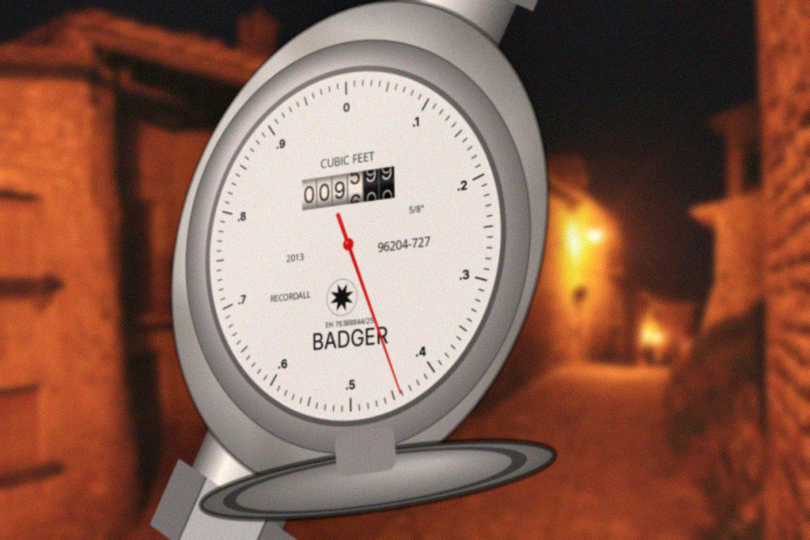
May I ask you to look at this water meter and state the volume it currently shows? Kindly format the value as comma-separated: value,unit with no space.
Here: 9599.44,ft³
